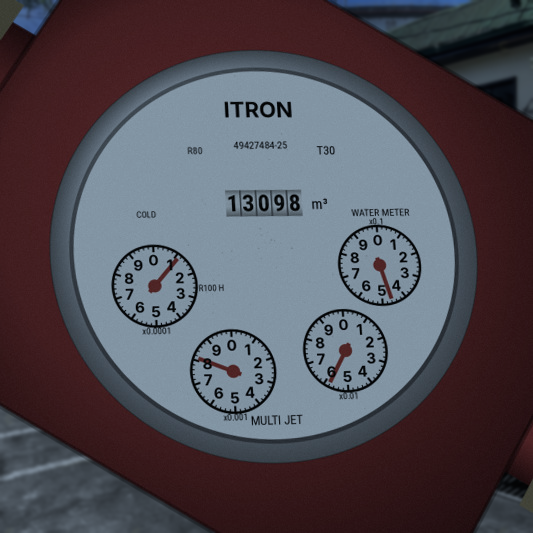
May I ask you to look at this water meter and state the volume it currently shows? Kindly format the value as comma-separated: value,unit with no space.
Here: 13098.4581,m³
